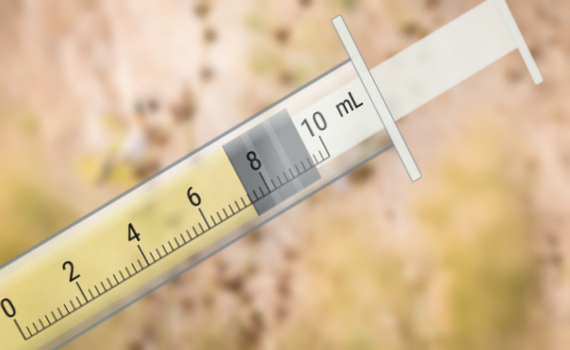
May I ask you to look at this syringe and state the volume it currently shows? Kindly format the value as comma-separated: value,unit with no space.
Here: 7.4,mL
